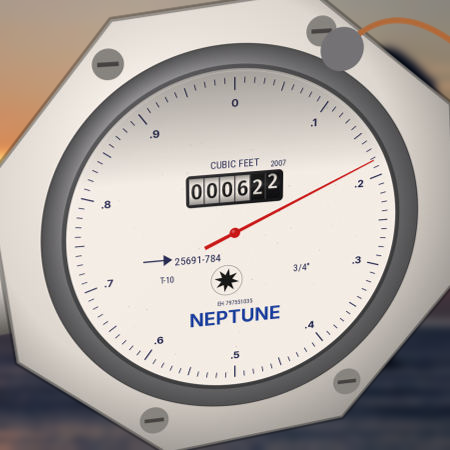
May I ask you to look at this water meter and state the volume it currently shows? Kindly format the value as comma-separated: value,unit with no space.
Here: 622.18,ft³
